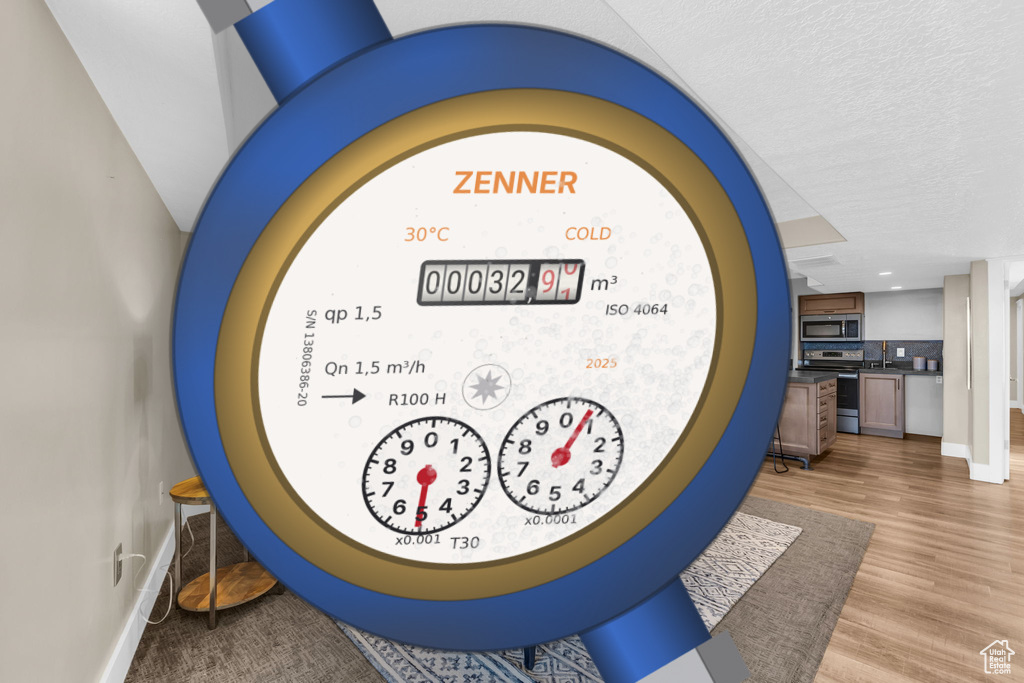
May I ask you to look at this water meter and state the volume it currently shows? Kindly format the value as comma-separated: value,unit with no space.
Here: 32.9050,m³
